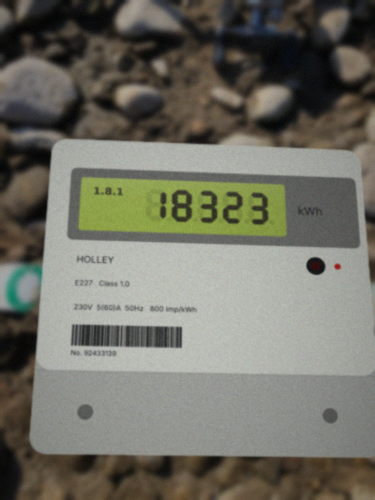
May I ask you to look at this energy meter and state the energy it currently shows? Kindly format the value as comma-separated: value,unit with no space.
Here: 18323,kWh
